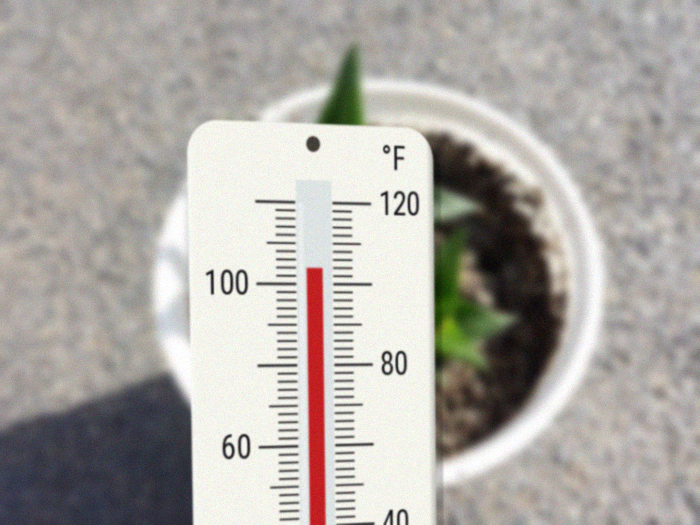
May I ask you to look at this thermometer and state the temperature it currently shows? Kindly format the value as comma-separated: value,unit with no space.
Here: 104,°F
